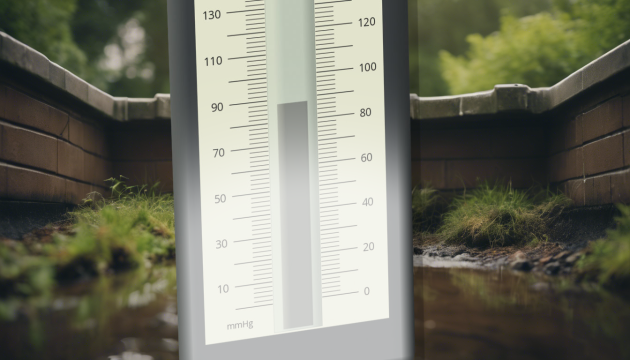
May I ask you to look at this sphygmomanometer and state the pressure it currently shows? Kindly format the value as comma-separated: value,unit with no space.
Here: 88,mmHg
